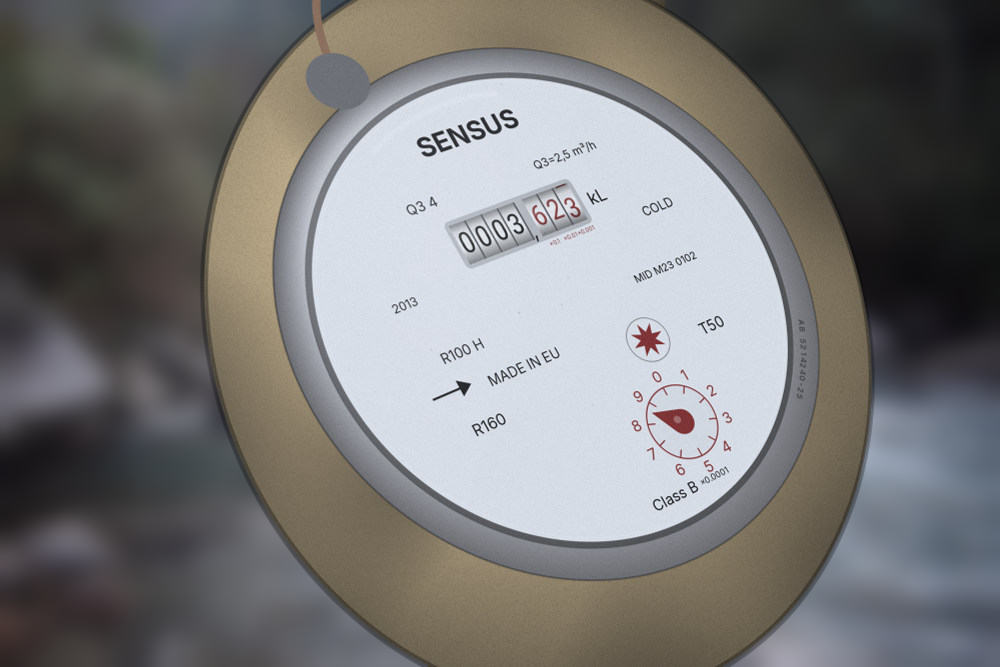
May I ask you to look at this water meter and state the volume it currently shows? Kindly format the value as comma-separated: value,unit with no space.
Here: 3.6228,kL
